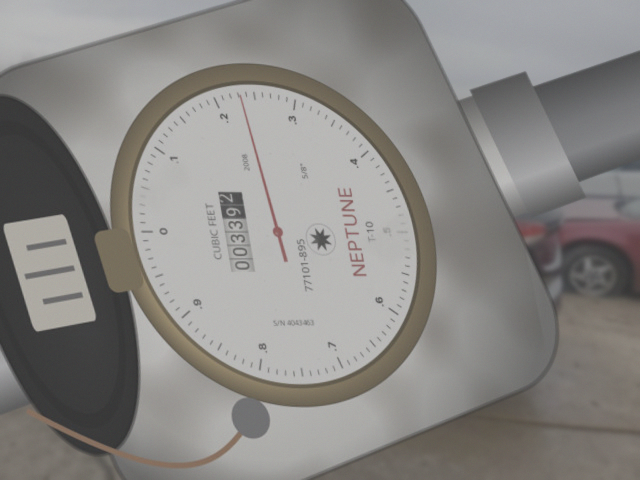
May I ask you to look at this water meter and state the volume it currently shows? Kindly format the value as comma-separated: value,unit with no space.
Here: 3392.23,ft³
